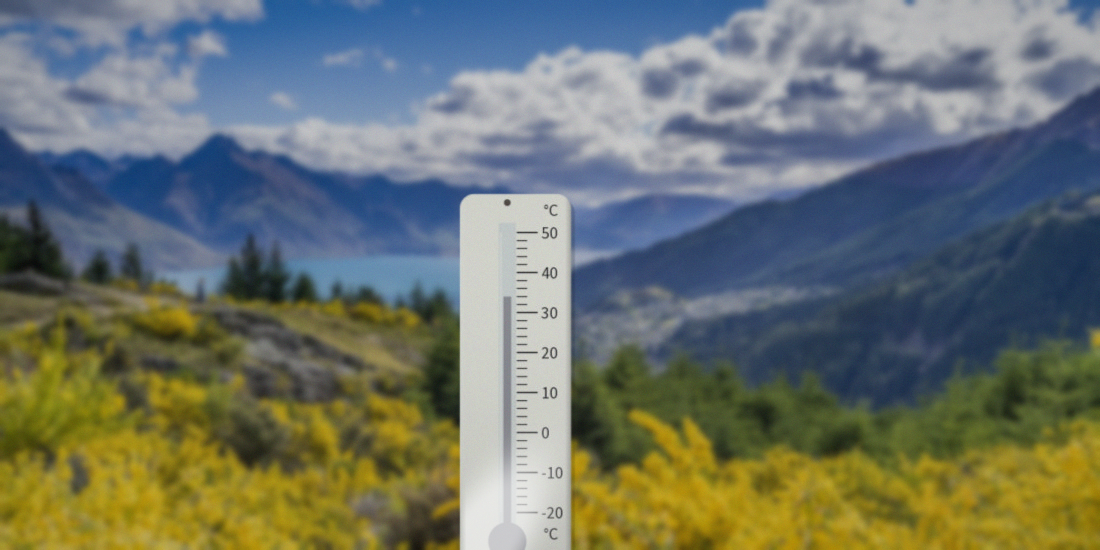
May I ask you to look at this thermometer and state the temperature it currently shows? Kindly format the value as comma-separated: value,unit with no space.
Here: 34,°C
